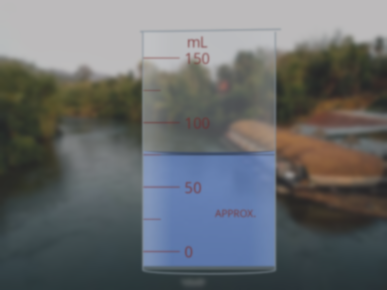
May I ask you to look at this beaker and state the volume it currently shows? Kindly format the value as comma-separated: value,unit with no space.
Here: 75,mL
